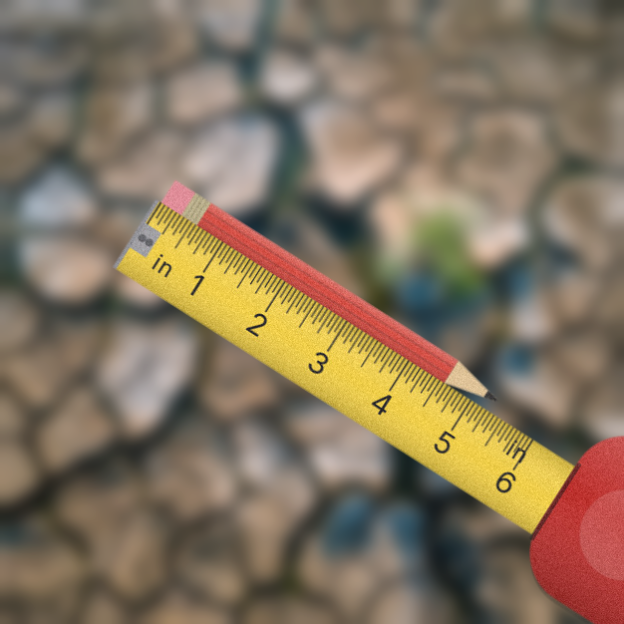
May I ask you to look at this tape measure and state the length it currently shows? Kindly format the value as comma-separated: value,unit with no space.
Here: 5.3125,in
